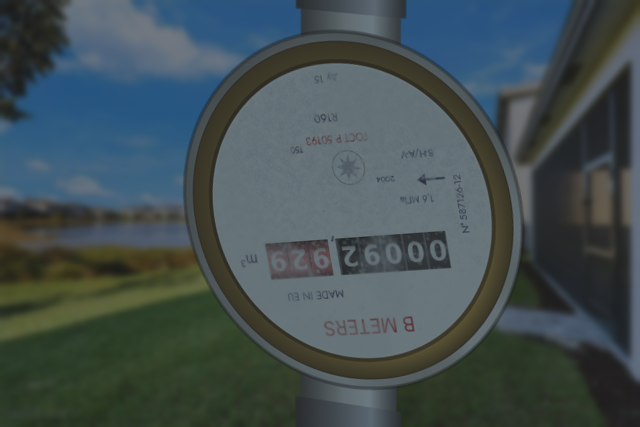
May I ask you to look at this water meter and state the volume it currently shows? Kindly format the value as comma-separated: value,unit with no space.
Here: 92.929,m³
